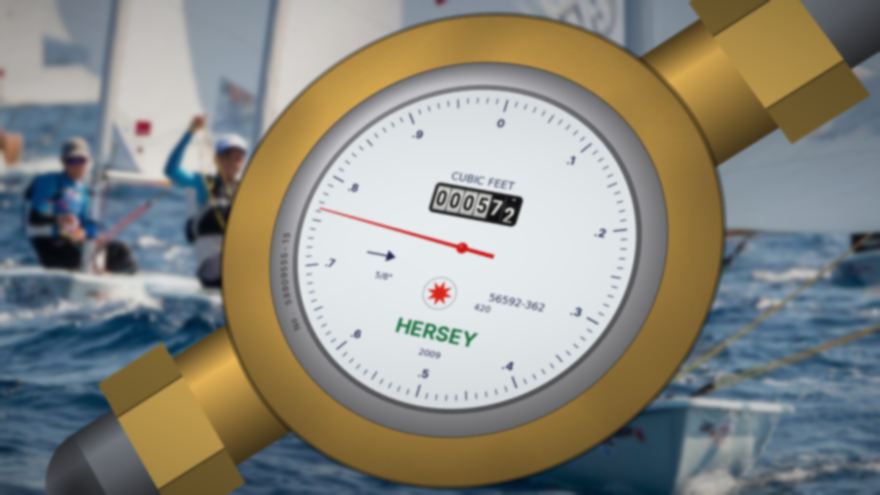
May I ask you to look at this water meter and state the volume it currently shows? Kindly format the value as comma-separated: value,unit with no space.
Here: 571.76,ft³
